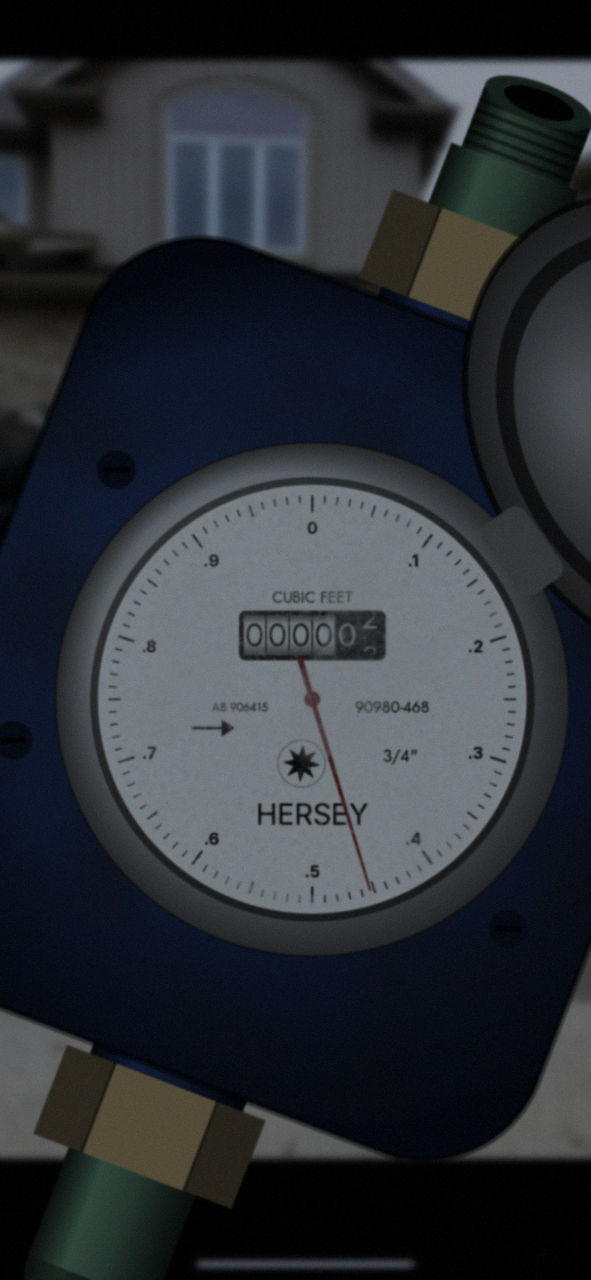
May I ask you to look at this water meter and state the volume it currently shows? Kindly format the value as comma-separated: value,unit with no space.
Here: 2.45,ft³
